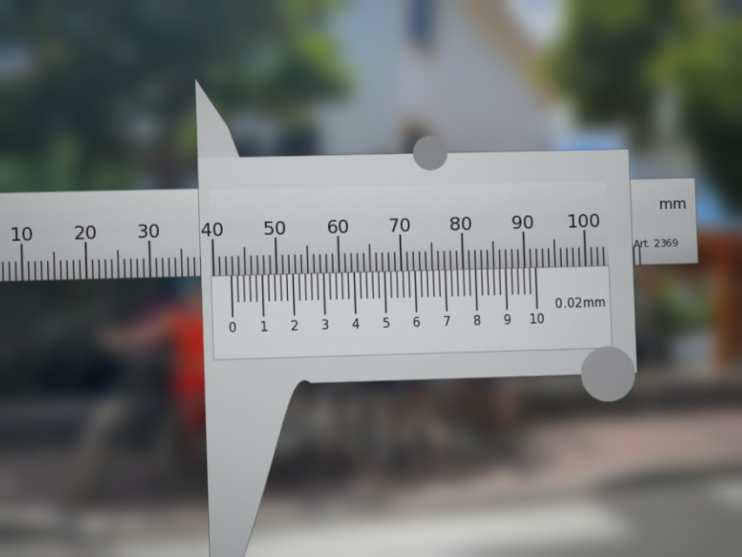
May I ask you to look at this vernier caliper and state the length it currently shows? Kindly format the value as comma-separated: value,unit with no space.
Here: 42.8,mm
